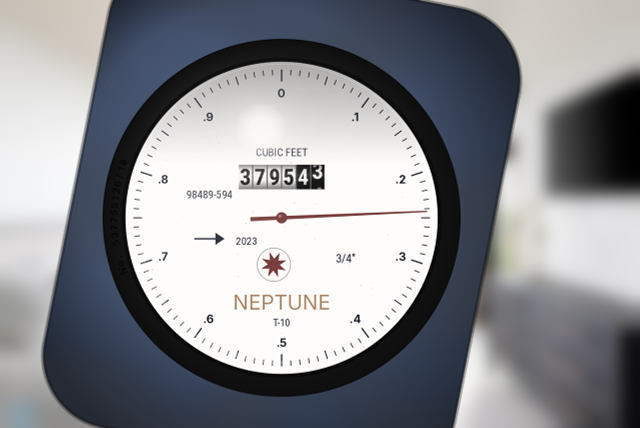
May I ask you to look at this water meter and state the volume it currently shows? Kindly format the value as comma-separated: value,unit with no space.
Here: 379543.24,ft³
